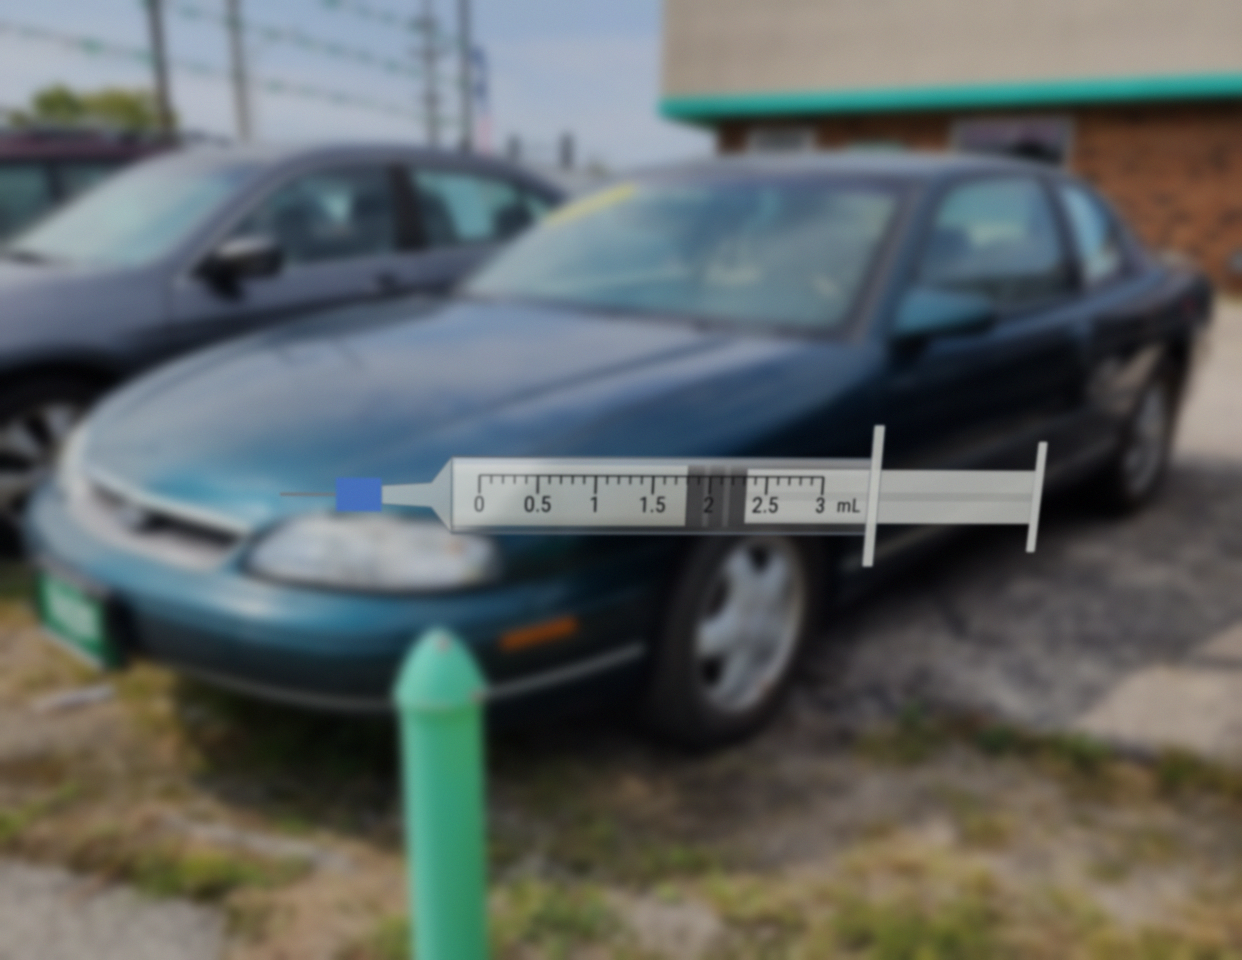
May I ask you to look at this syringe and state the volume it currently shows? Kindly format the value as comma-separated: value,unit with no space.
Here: 1.8,mL
